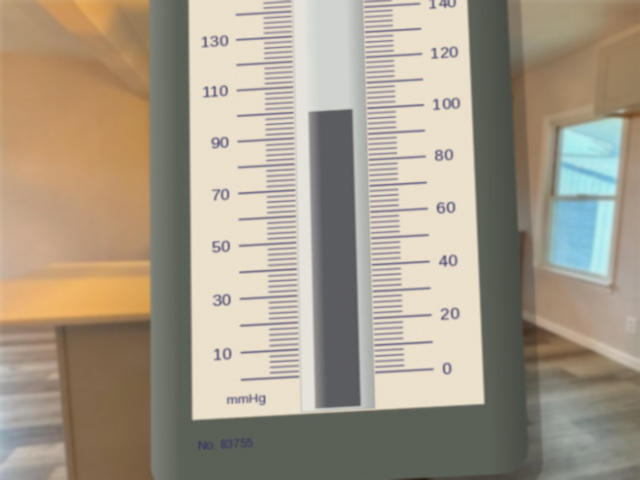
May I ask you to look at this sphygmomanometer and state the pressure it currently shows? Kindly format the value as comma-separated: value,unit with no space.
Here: 100,mmHg
